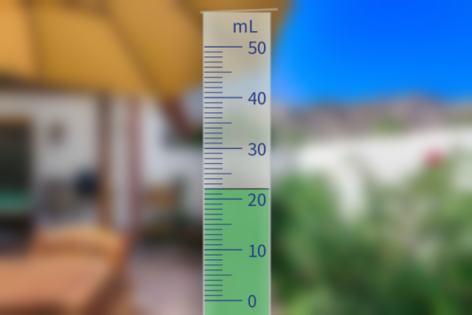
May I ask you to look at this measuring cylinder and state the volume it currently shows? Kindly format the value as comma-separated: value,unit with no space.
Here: 22,mL
